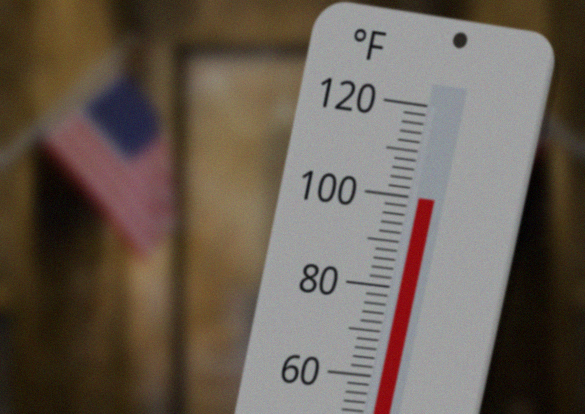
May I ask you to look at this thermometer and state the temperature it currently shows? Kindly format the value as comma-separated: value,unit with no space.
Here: 100,°F
